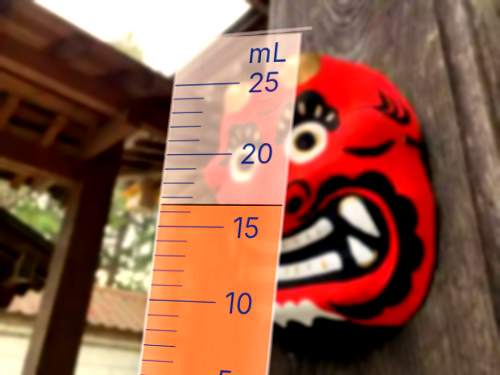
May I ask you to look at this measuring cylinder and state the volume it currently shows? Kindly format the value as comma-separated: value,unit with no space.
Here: 16.5,mL
